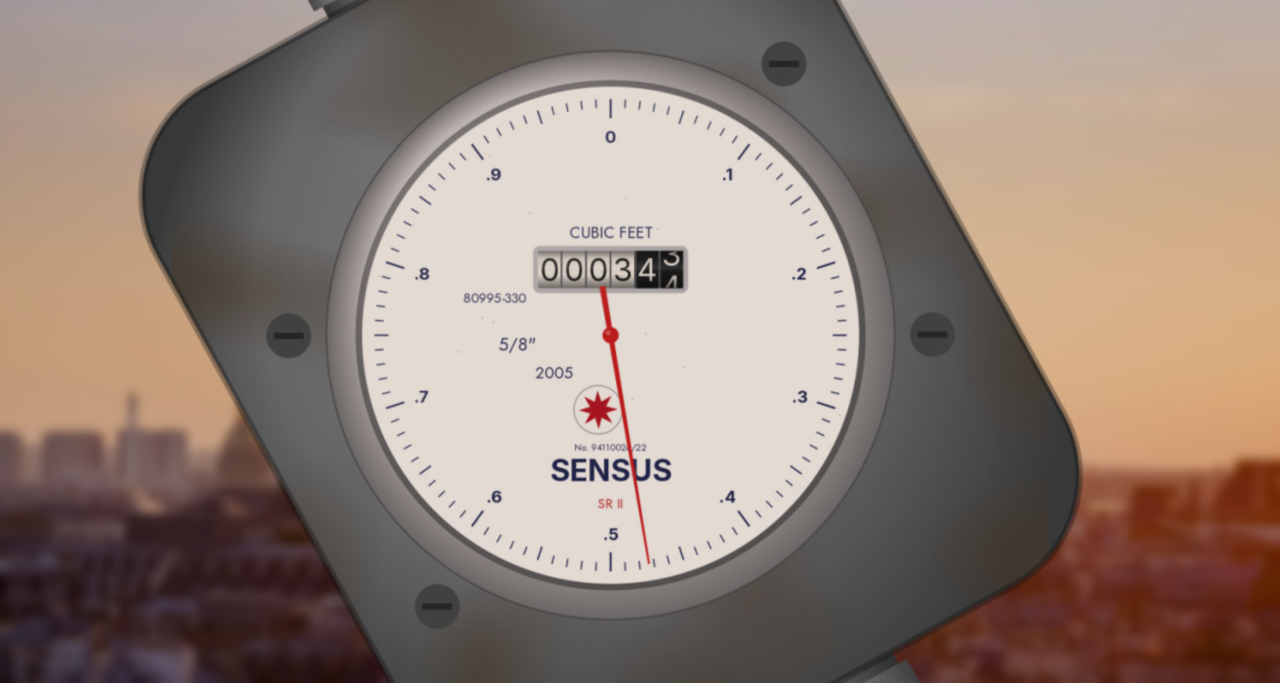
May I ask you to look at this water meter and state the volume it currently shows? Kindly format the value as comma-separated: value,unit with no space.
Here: 343.47,ft³
